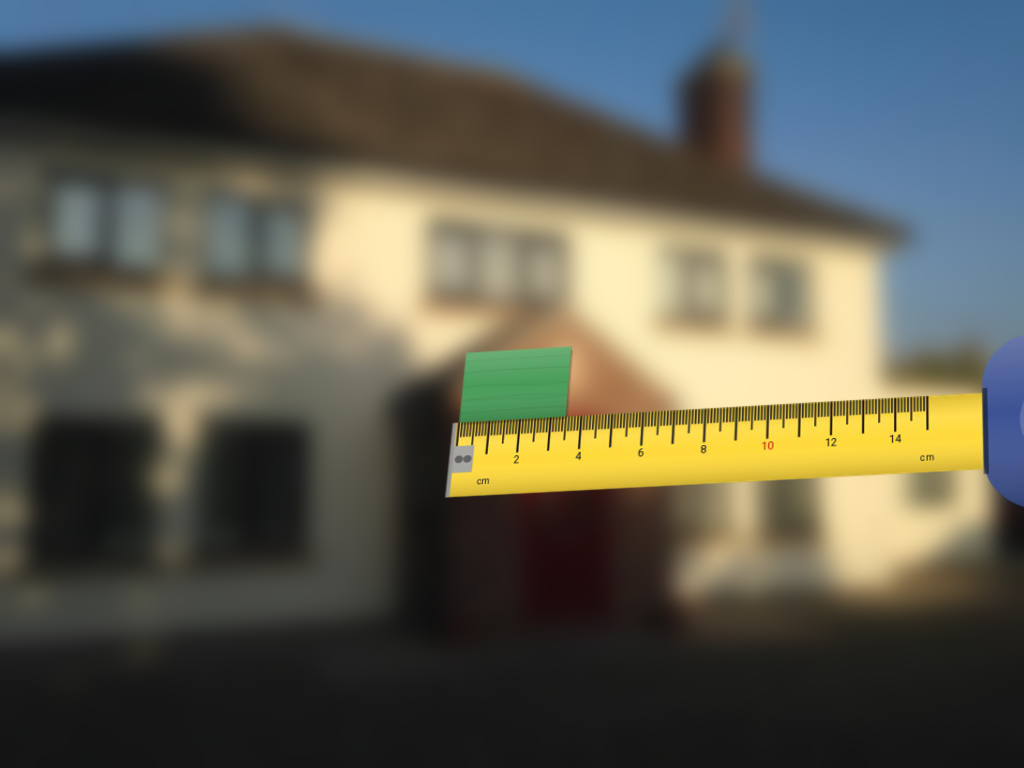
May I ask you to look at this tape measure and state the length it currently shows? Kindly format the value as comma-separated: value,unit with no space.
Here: 3.5,cm
